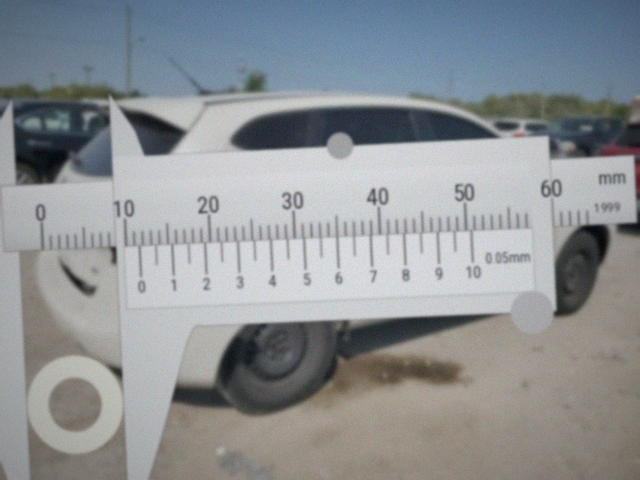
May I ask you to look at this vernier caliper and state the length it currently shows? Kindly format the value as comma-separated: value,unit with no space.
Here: 11.6,mm
